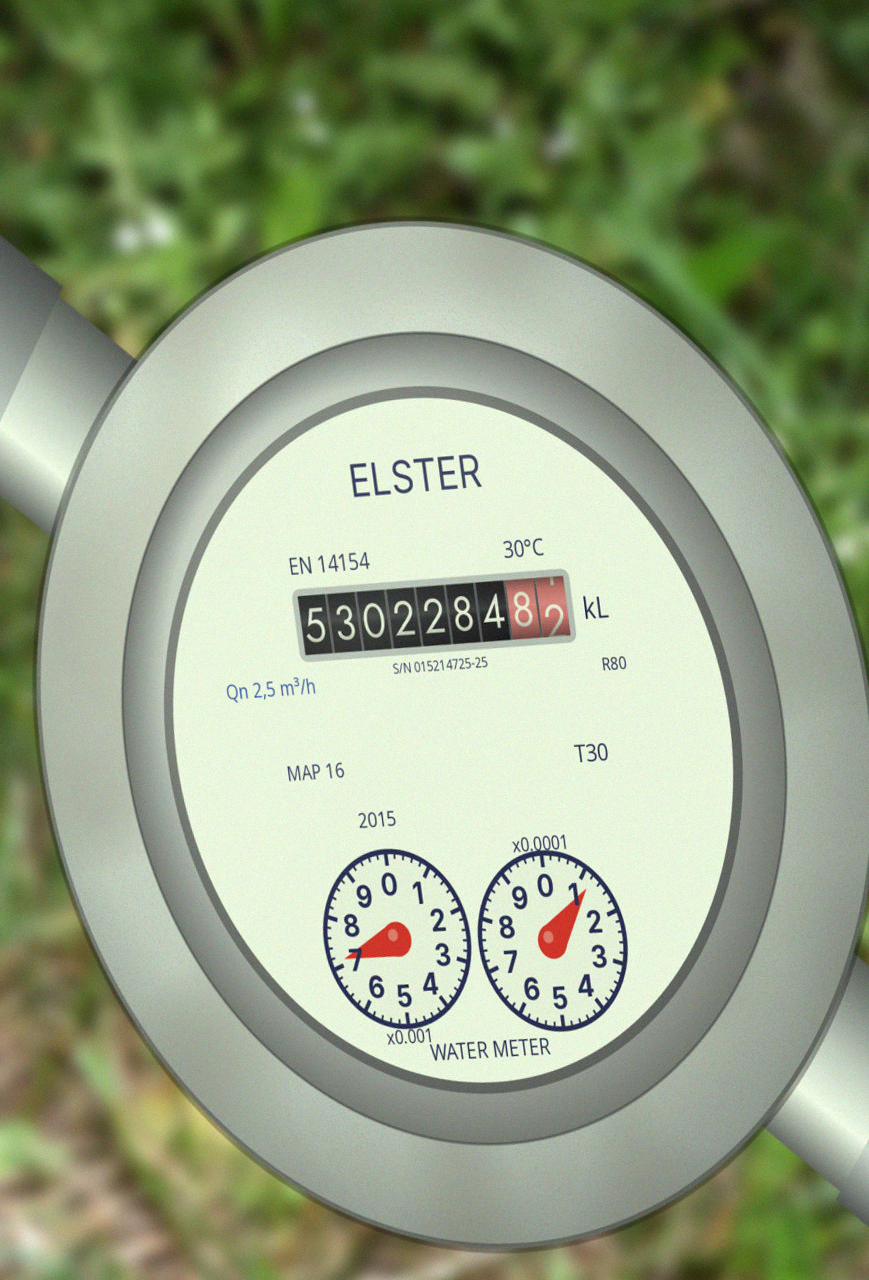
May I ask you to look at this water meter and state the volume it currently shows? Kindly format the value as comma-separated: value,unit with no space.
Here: 5302284.8171,kL
